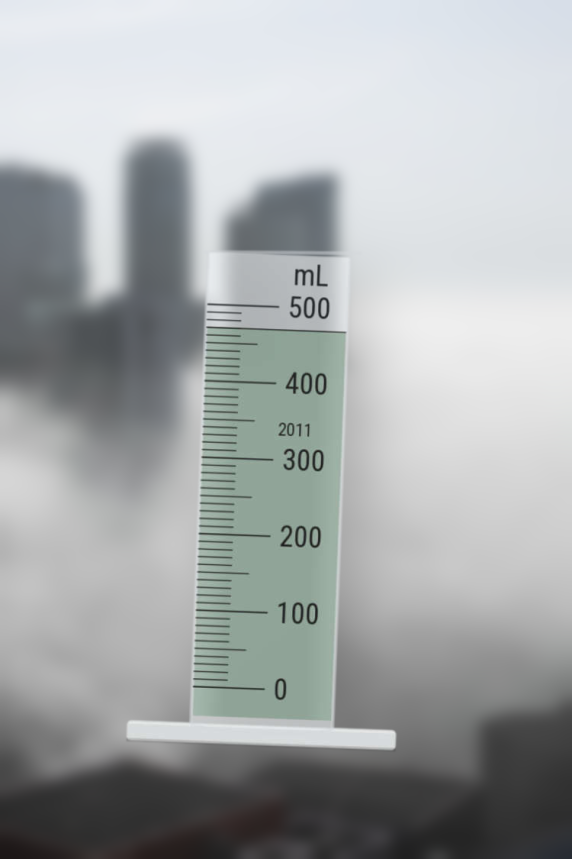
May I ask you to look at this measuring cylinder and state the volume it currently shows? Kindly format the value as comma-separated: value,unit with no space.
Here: 470,mL
